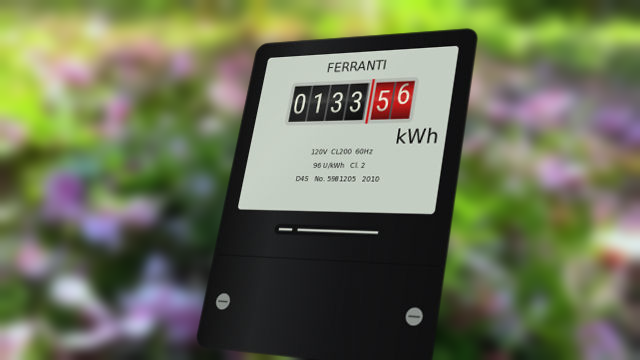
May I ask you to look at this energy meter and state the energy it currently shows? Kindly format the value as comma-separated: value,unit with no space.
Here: 133.56,kWh
